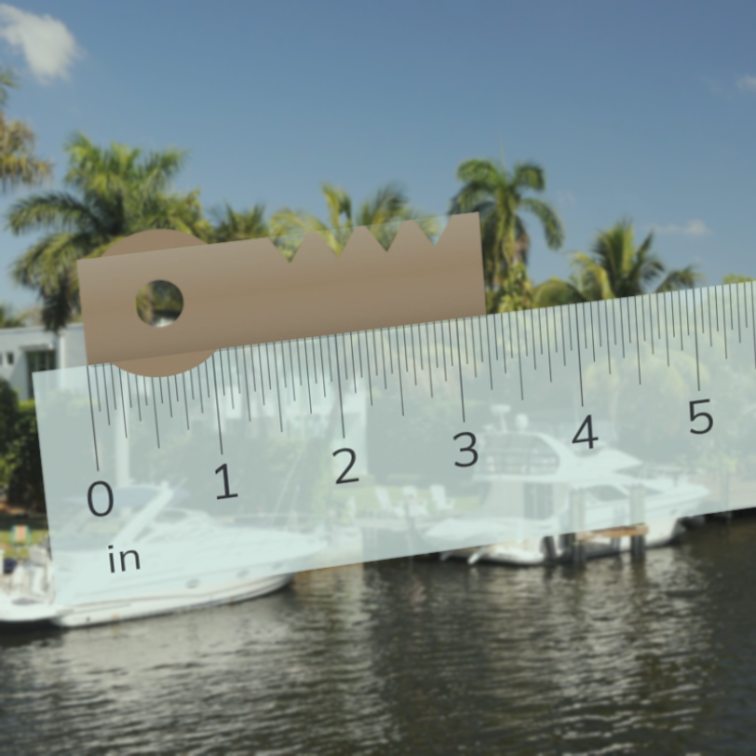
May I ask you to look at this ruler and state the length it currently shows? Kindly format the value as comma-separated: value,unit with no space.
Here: 3.25,in
